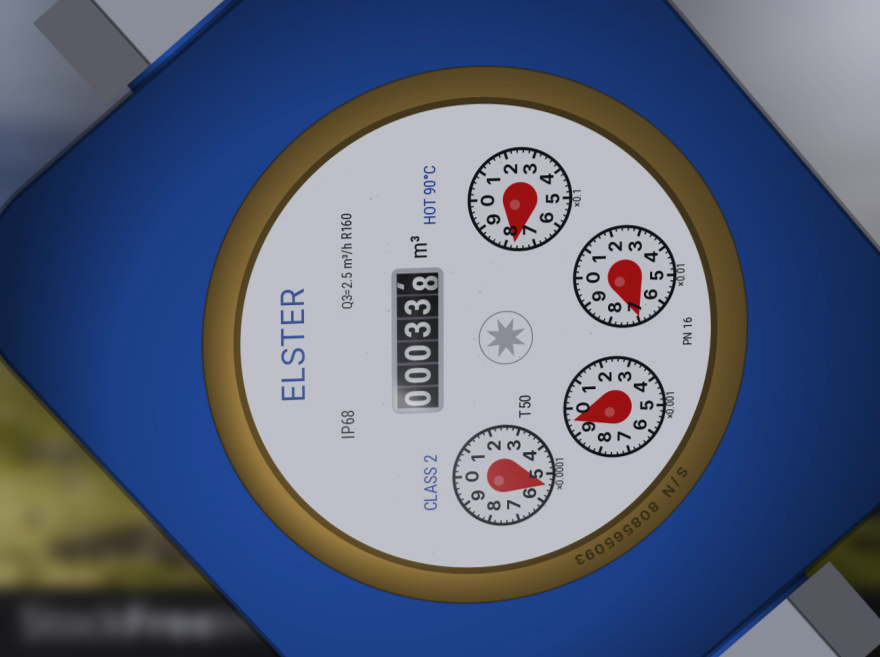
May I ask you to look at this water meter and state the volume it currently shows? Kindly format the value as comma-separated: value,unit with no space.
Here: 337.7695,m³
